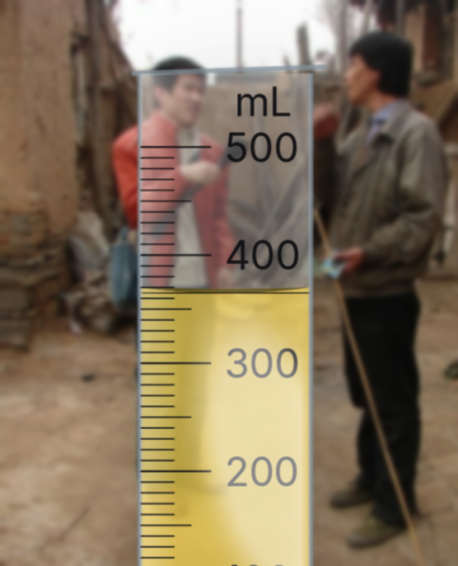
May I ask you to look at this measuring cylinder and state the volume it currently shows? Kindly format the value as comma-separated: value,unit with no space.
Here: 365,mL
